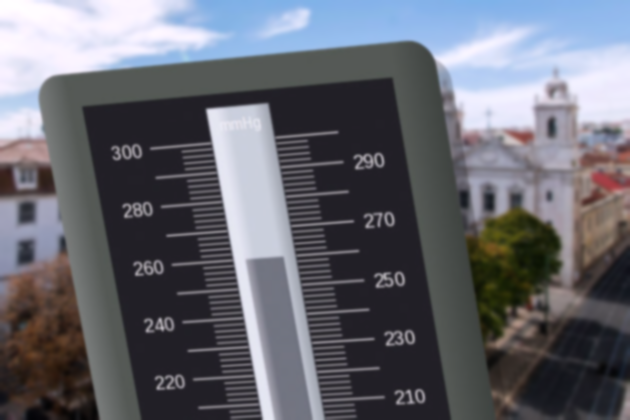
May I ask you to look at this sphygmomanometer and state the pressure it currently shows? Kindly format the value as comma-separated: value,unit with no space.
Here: 260,mmHg
